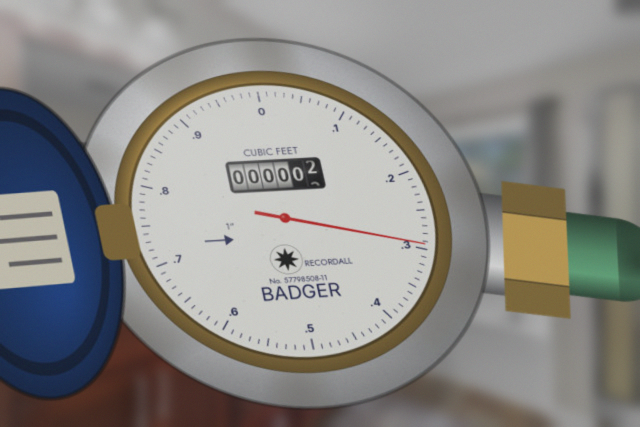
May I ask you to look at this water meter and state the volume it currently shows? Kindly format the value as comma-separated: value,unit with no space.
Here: 2.29,ft³
